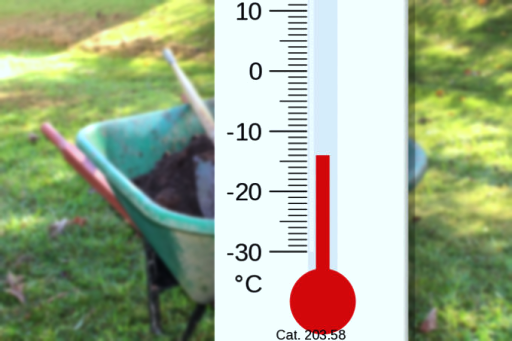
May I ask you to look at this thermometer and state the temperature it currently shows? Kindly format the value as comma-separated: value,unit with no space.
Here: -14,°C
